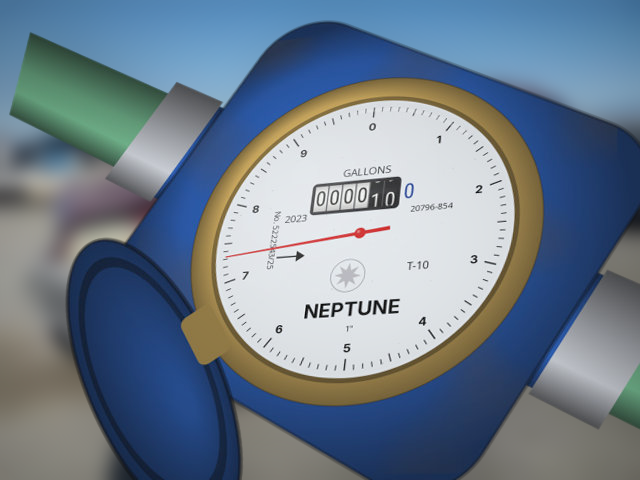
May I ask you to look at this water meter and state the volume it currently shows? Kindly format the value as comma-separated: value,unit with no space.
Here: 97.3,gal
